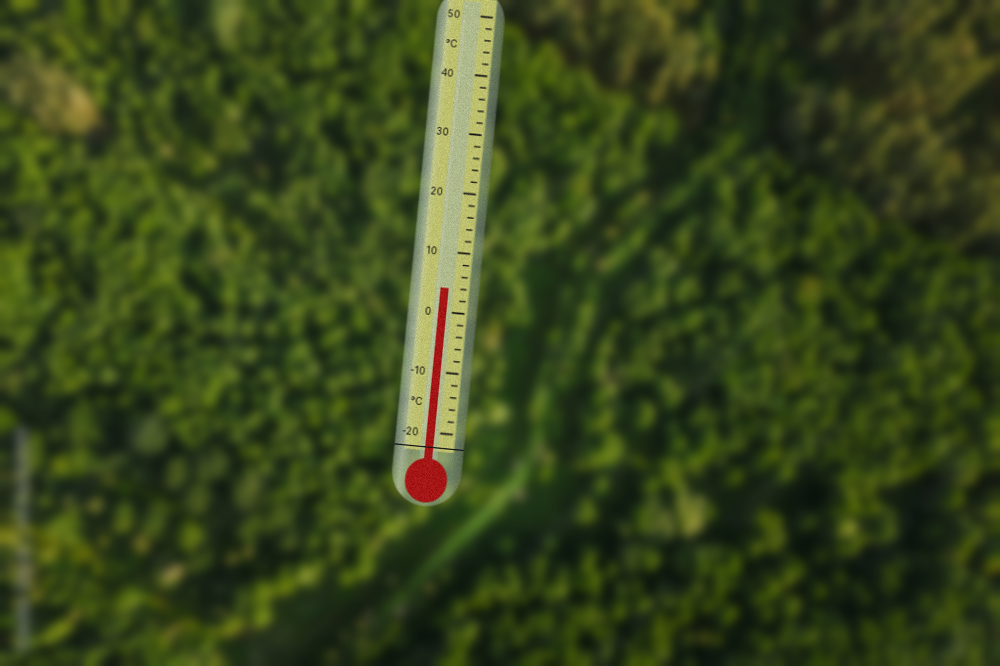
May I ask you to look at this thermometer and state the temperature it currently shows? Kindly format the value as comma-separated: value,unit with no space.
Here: 4,°C
